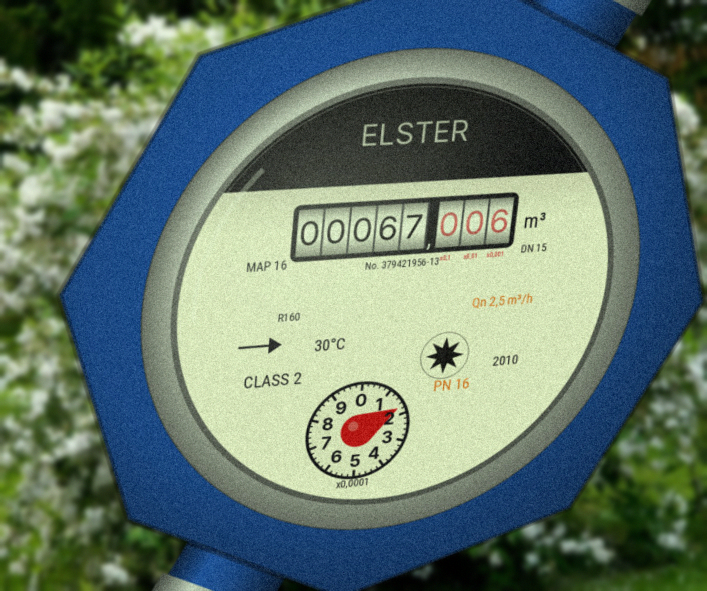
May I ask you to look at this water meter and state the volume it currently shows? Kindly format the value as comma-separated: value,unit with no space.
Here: 67.0061,m³
